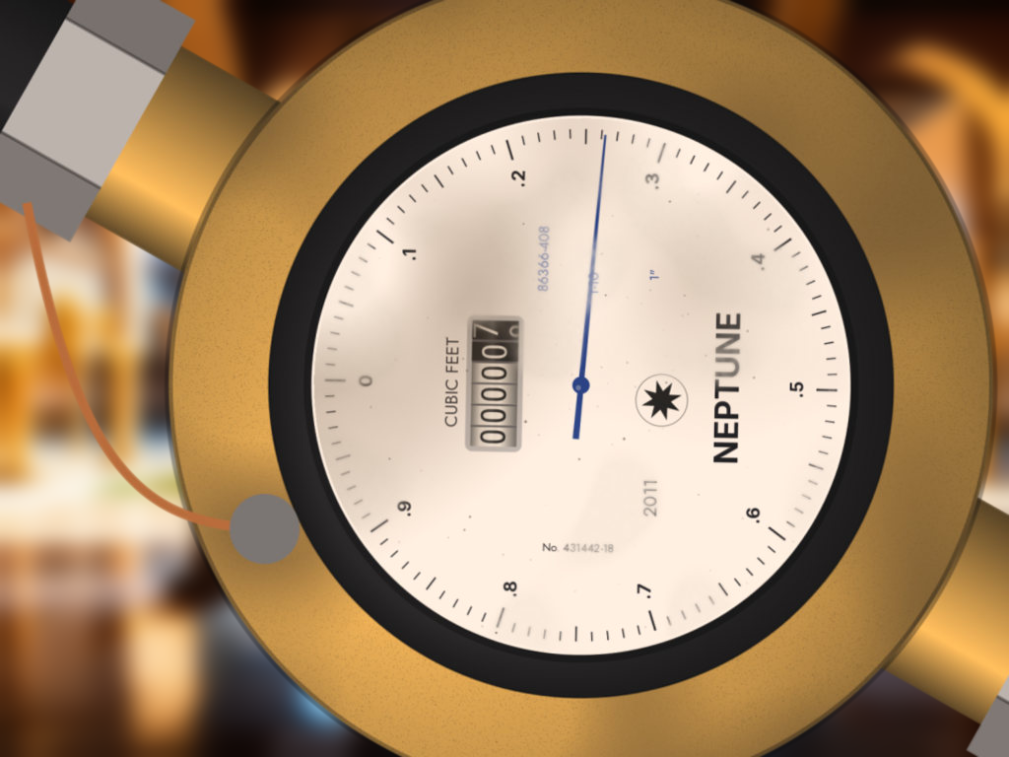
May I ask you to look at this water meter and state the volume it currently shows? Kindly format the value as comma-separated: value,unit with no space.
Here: 7.26,ft³
